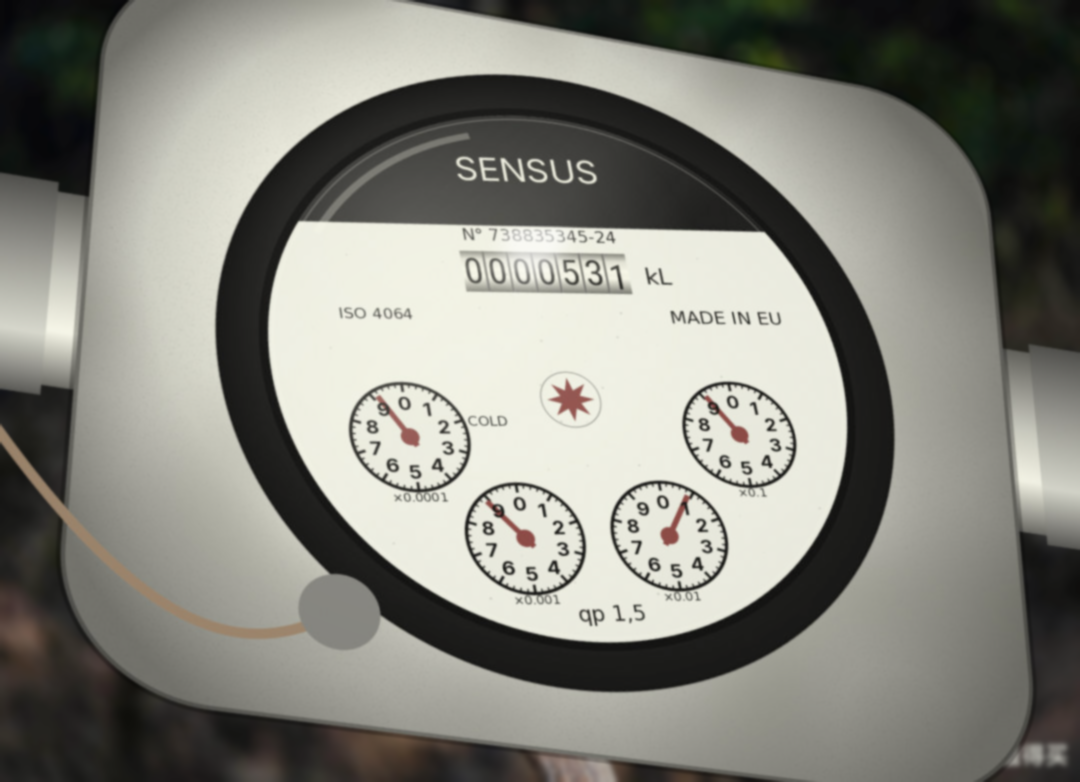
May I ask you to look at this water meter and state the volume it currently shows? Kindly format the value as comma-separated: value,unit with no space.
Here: 530.9089,kL
